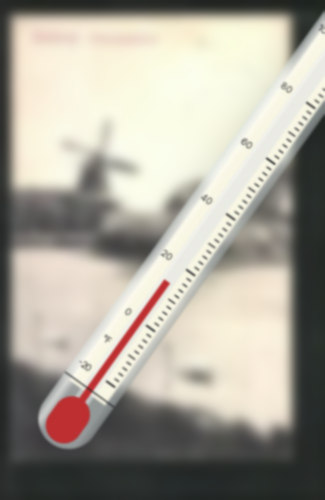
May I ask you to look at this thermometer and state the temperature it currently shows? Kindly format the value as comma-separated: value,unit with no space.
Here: 14,°F
